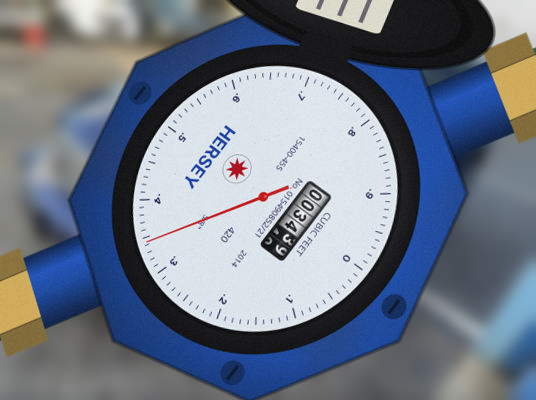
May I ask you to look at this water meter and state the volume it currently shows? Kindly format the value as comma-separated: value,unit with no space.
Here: 3439.34,ft³
